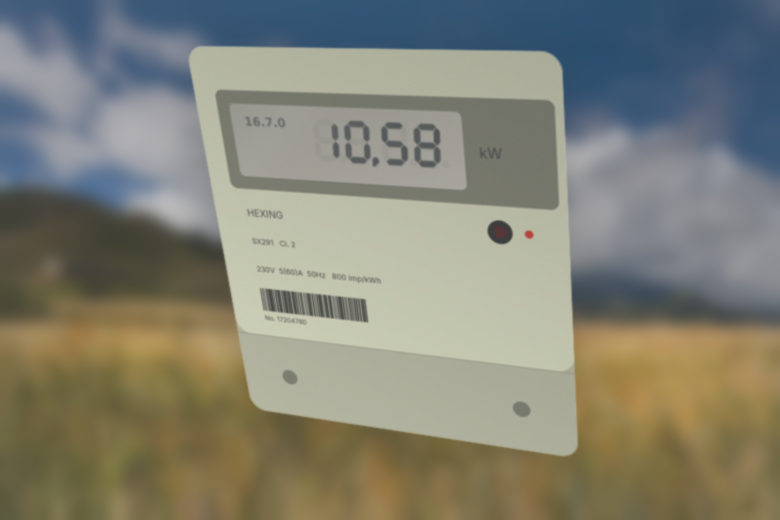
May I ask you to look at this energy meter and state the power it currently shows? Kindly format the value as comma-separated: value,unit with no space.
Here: 10.58,kW
